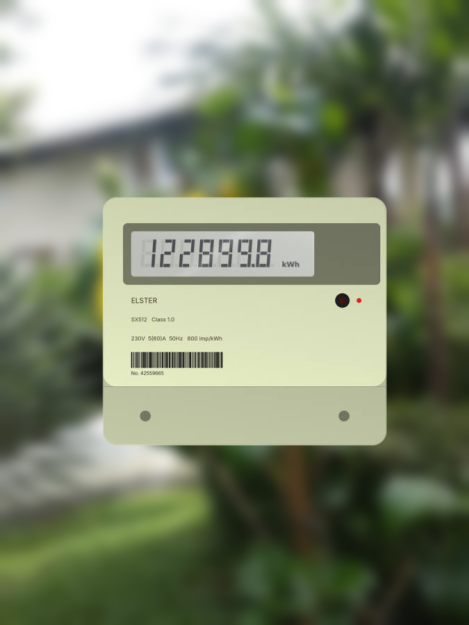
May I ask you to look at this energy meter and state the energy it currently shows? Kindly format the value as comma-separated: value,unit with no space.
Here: 122899.8,kWh
